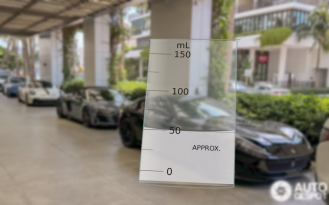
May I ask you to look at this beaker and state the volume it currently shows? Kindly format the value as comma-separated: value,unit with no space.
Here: 50,mL
